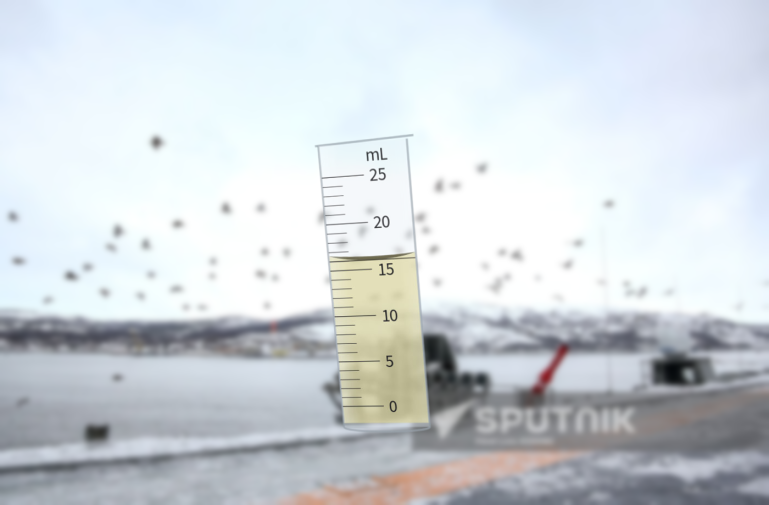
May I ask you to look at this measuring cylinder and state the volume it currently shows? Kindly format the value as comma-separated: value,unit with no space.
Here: 16,mL
